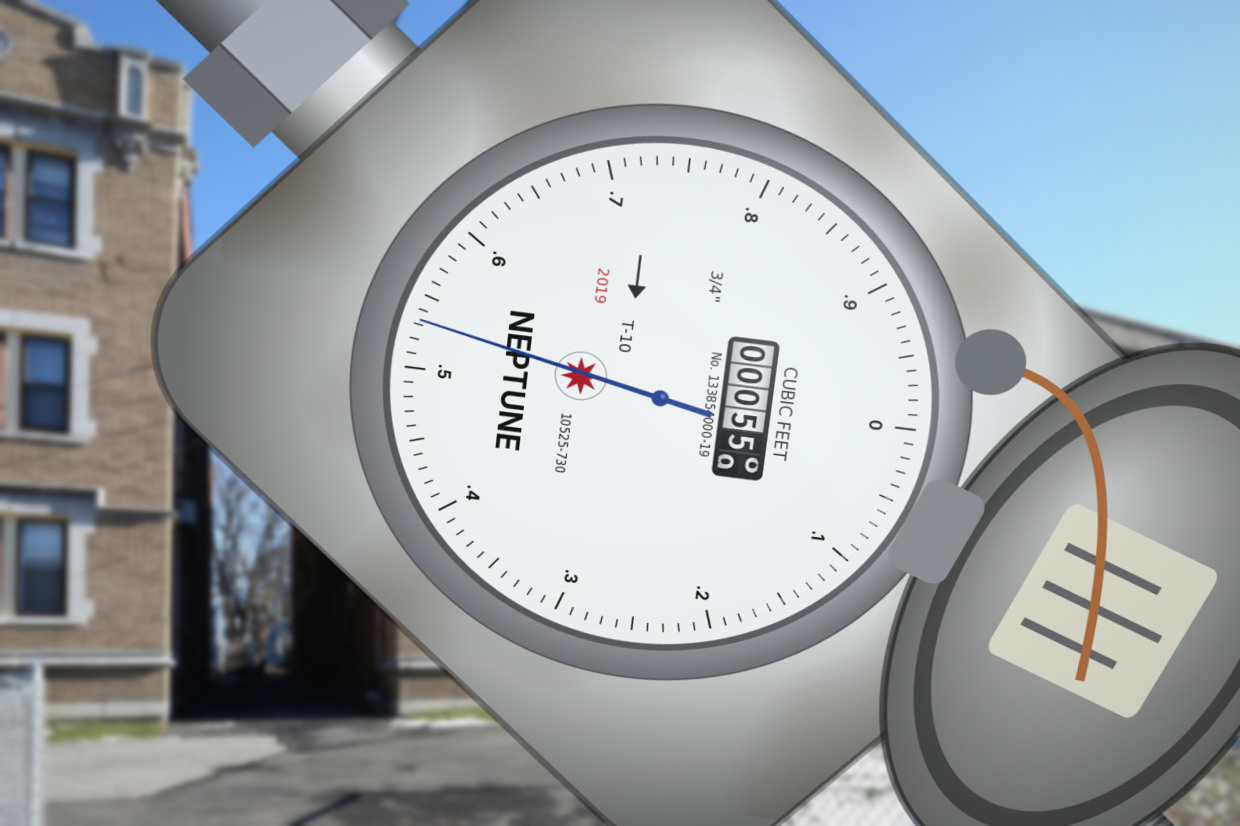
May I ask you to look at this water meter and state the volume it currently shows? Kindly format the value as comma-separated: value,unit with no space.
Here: 558.53,ft³
